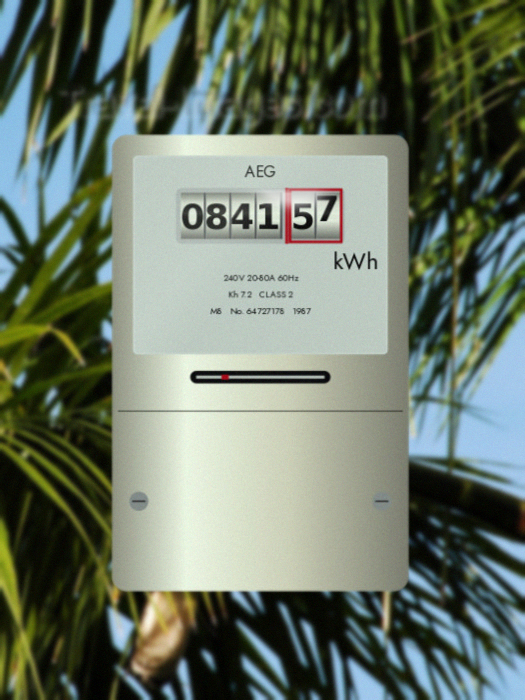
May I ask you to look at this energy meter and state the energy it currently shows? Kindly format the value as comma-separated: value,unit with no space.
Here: 841.57,kWh
